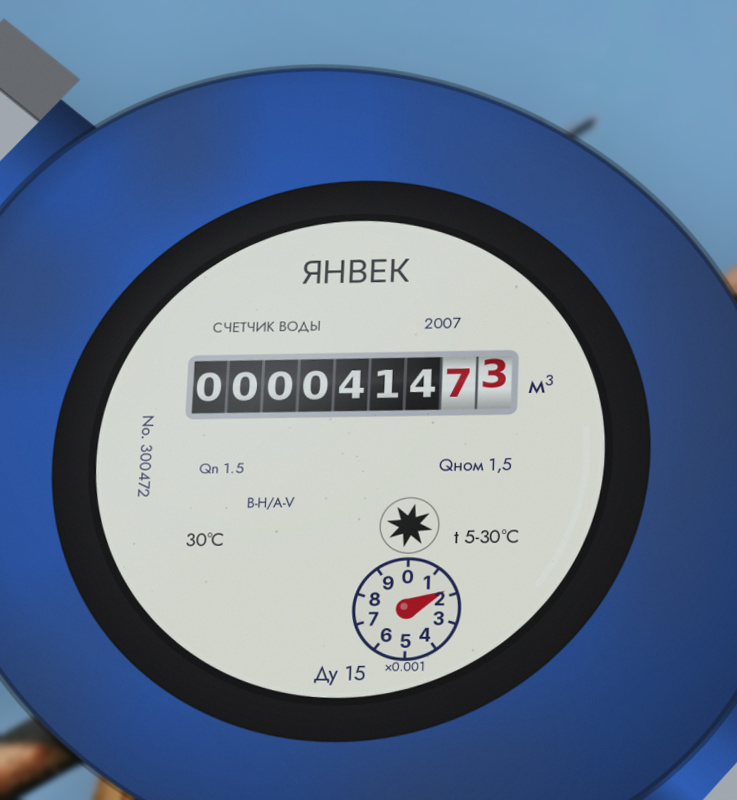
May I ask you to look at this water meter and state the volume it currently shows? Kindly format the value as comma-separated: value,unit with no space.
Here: 414.731,m³
